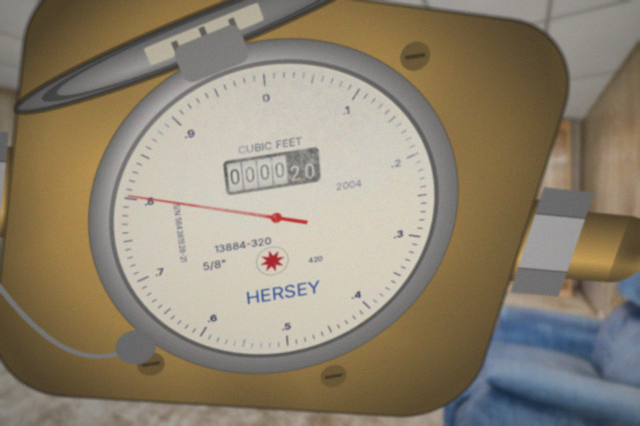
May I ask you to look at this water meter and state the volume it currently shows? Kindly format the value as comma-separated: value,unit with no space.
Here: 19.80,ft³
